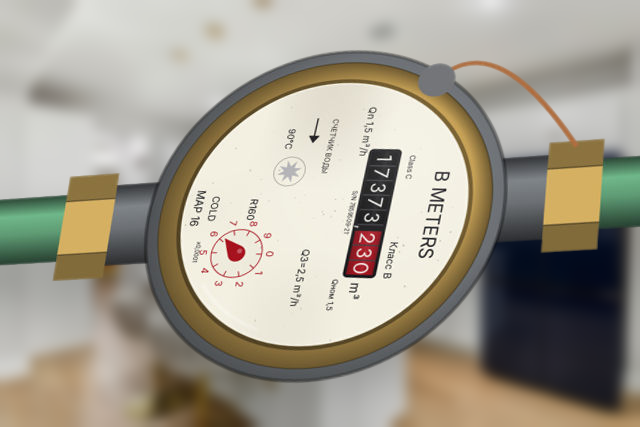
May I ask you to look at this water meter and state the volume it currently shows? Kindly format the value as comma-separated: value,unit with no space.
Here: 17373.2306,m³
